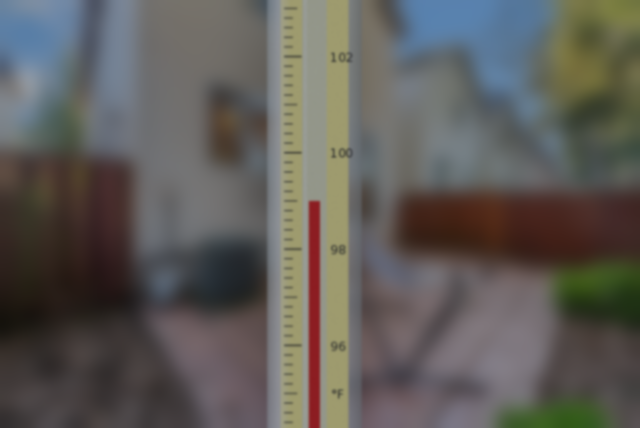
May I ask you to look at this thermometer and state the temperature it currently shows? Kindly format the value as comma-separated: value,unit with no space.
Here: 99,°F
